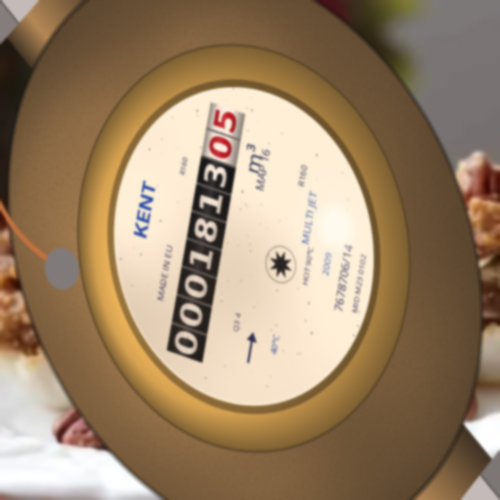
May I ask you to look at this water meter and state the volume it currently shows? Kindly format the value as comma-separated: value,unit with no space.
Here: 1813.05,m³
